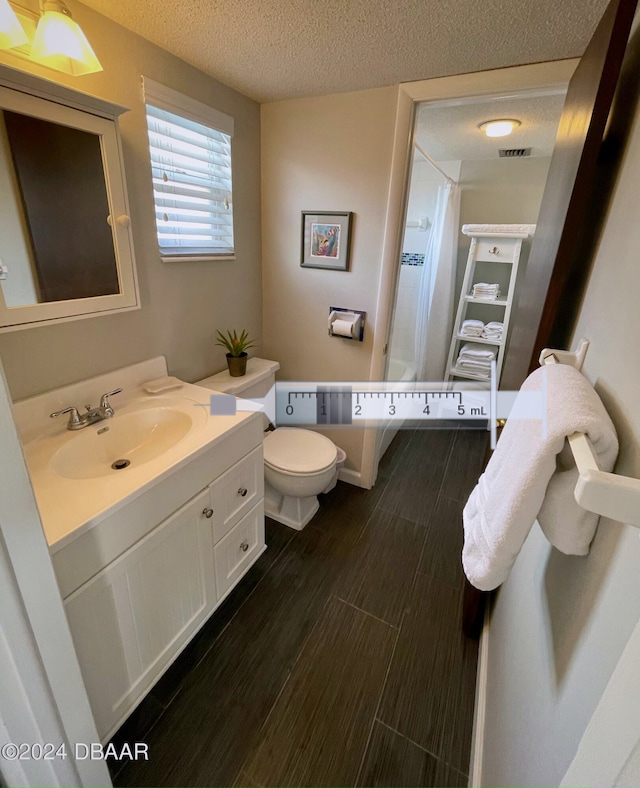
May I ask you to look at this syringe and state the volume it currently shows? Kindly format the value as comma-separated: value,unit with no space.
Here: 0.8,mL
